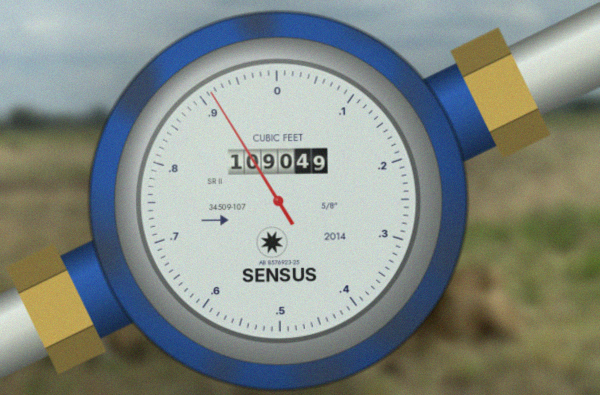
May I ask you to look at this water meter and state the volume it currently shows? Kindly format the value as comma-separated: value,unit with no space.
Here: 109048.91,ft³
